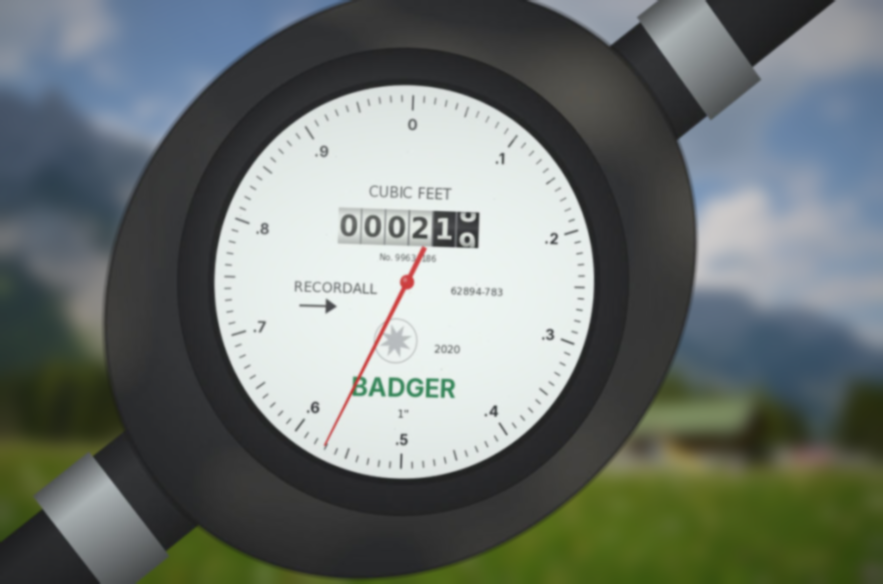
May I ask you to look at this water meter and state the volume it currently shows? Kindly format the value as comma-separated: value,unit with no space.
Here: 218.57,ft³
